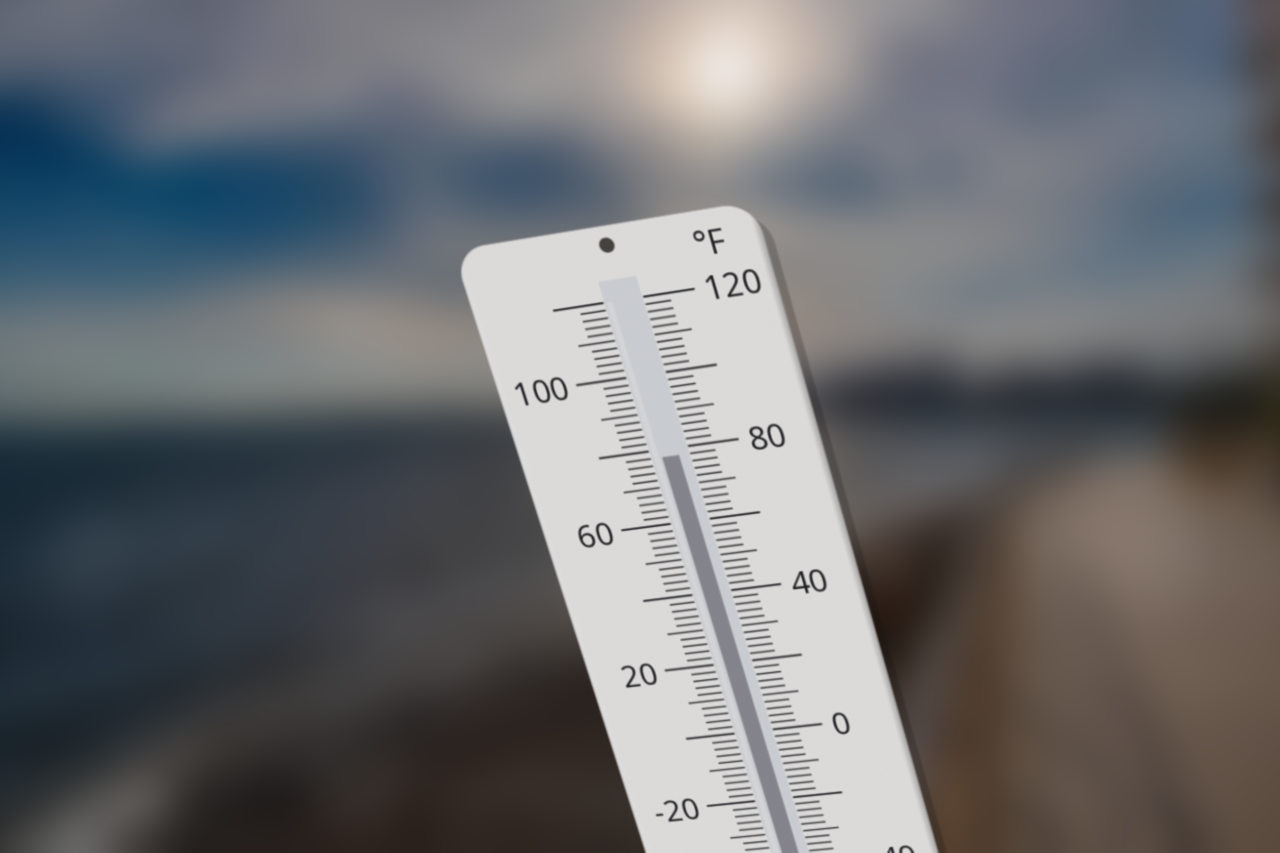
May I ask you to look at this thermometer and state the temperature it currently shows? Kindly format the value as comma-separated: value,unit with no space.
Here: 78,°F
